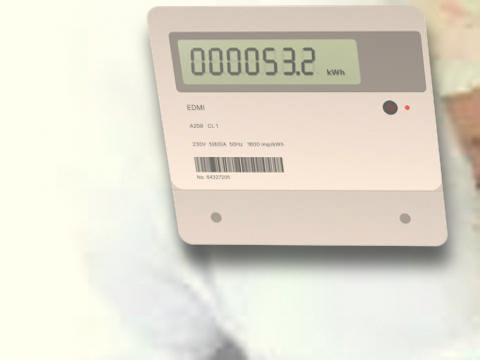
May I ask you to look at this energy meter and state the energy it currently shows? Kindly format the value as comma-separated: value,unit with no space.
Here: 53.2,kWh
